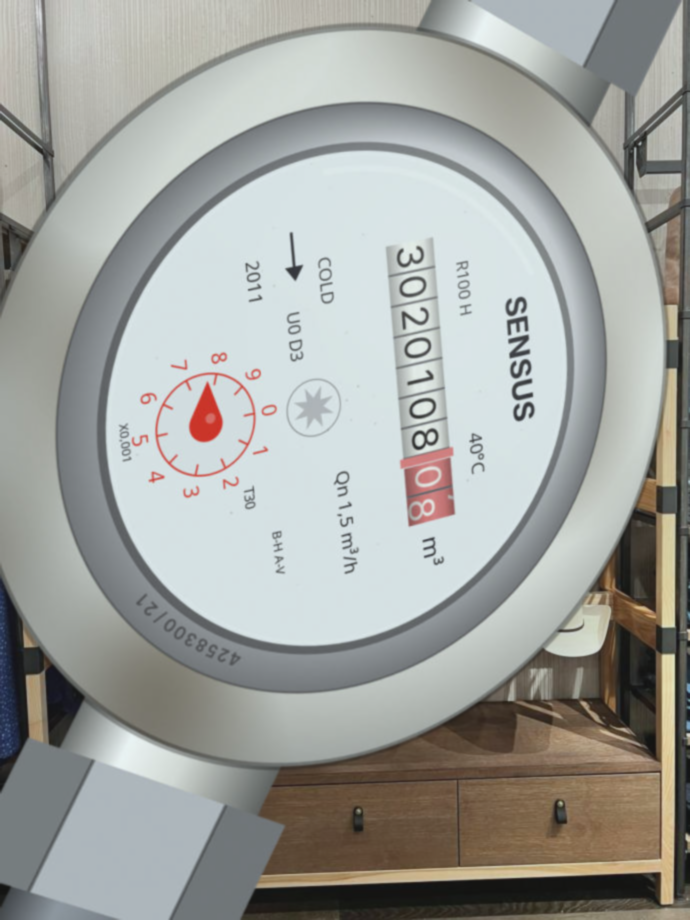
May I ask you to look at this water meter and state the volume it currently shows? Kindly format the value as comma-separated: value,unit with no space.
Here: 3020108.077,m³
